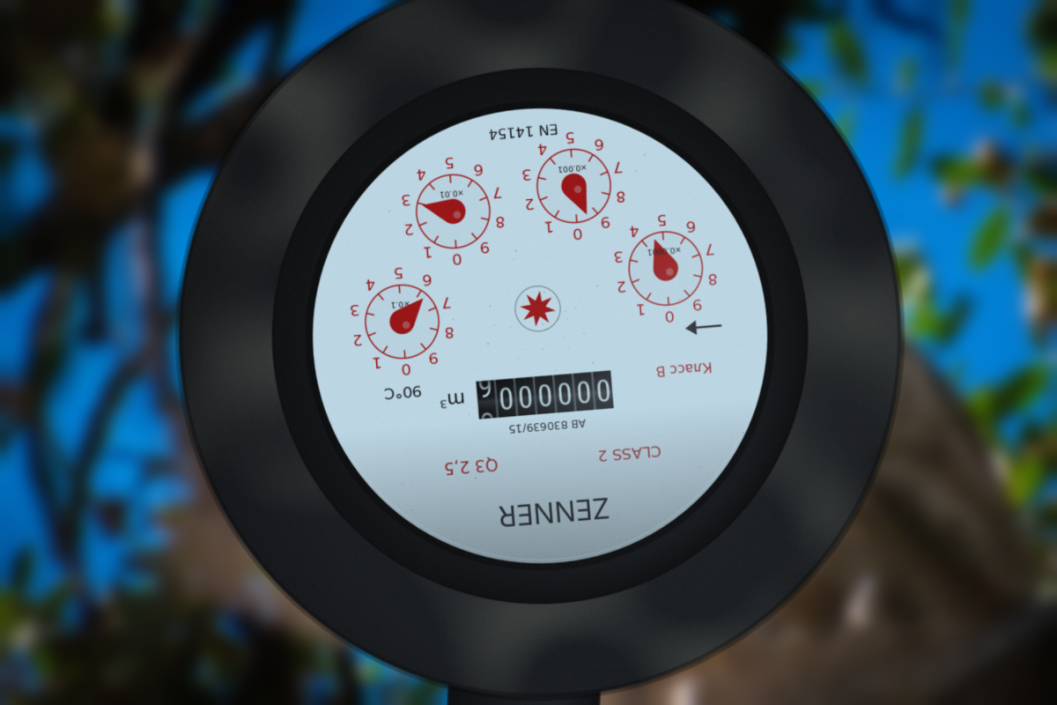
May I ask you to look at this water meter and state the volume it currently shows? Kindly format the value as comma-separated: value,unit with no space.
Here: 5.6294,m³
